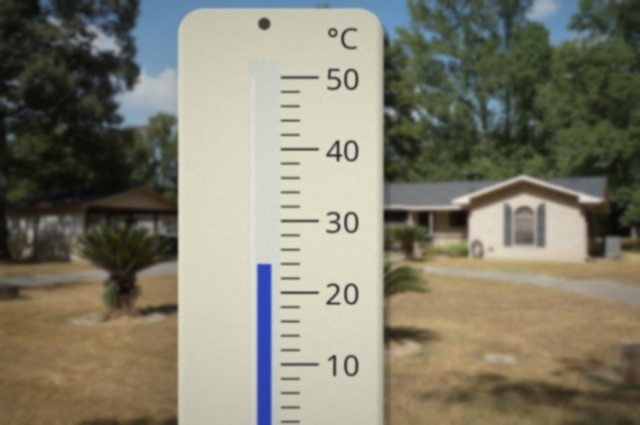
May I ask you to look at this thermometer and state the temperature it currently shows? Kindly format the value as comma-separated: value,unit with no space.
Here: 24,°C
